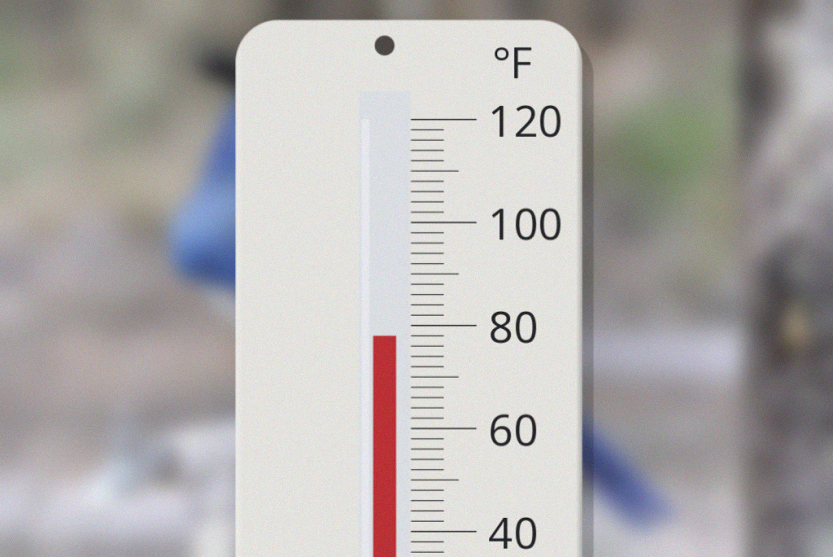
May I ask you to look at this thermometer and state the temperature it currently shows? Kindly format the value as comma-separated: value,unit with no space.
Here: 78,°F
